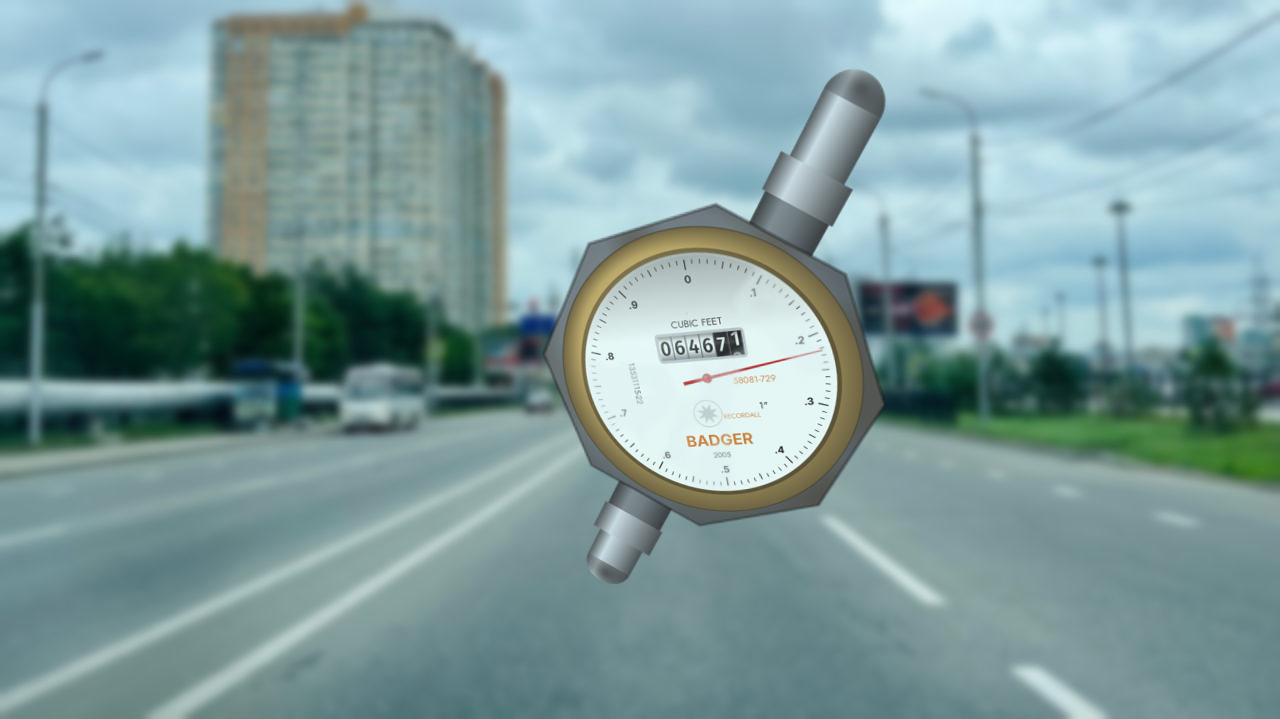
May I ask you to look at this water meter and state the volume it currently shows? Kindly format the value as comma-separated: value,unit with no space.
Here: 64671.22,ft³
